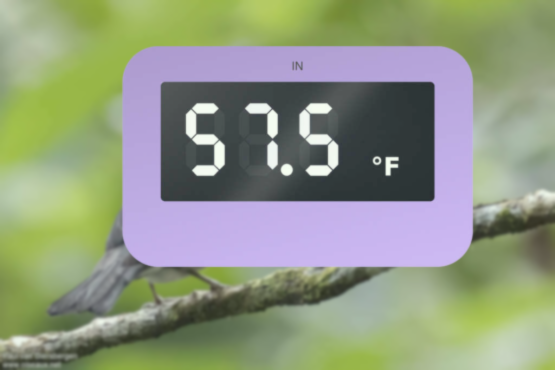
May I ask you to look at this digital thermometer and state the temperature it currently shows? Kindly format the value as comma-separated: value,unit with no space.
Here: 57.5,°F
